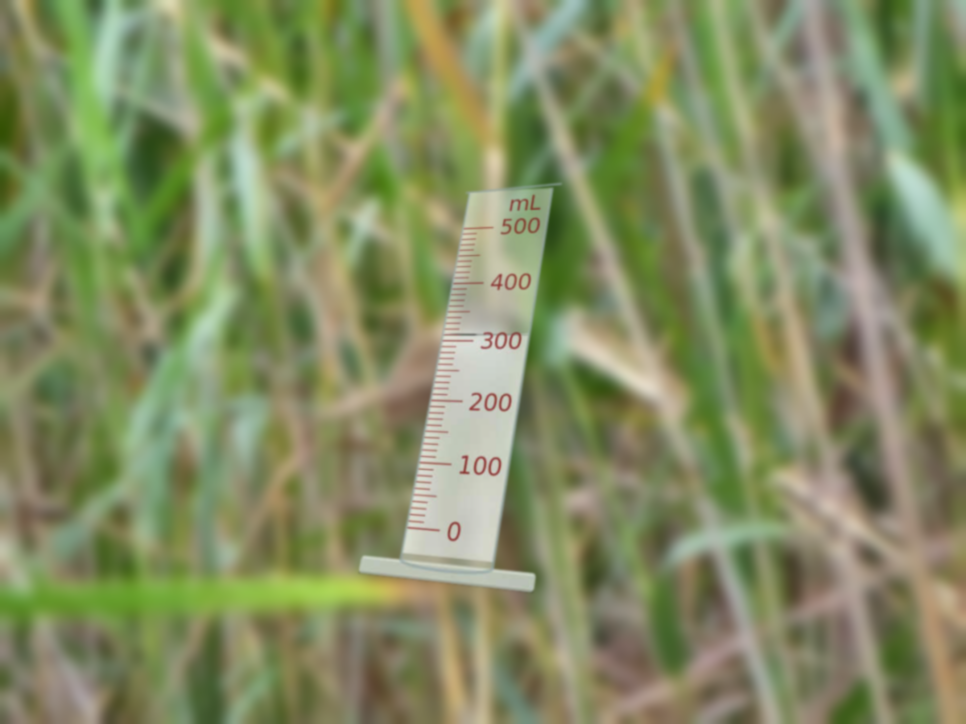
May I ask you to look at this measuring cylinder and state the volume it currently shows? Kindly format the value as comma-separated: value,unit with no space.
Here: 310,mL
